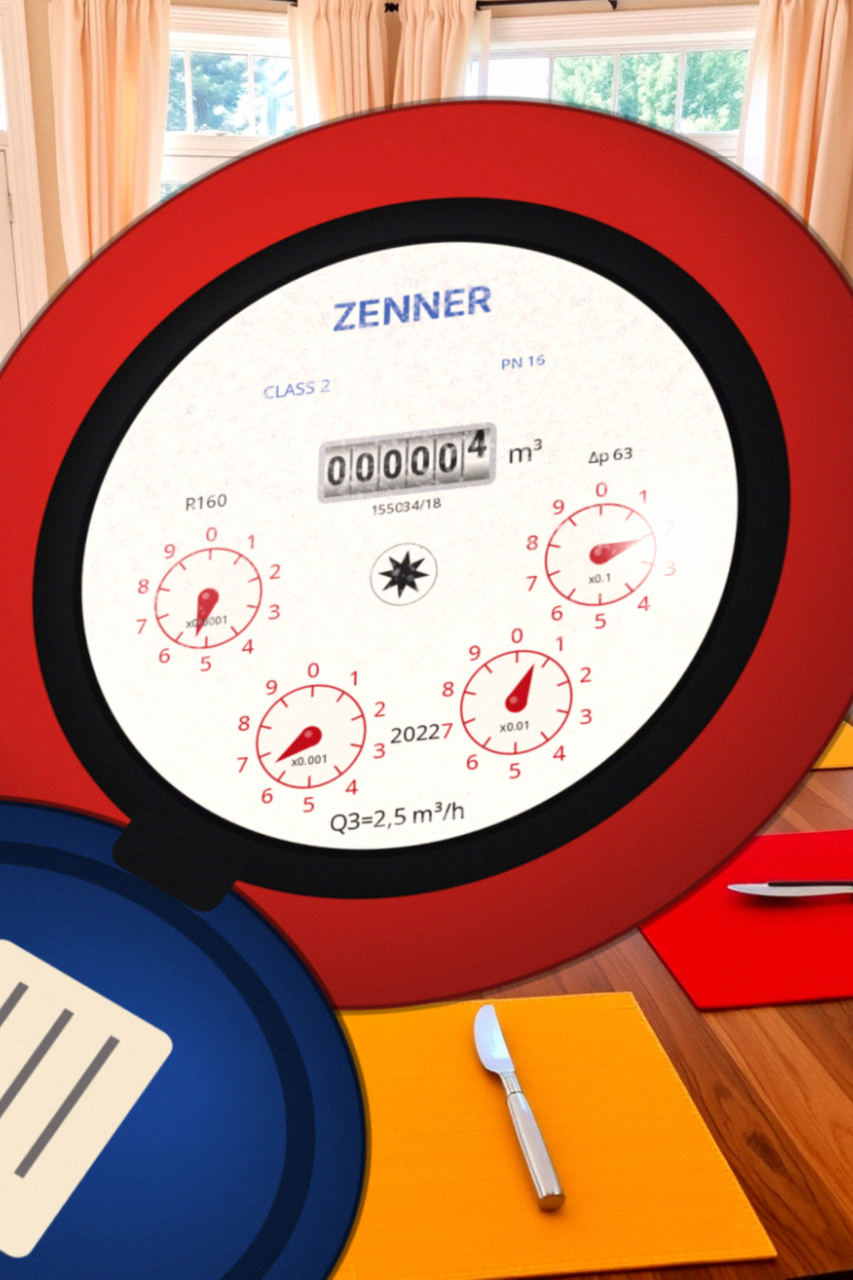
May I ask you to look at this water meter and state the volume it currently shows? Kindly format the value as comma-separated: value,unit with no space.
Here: 4.2065,m³
